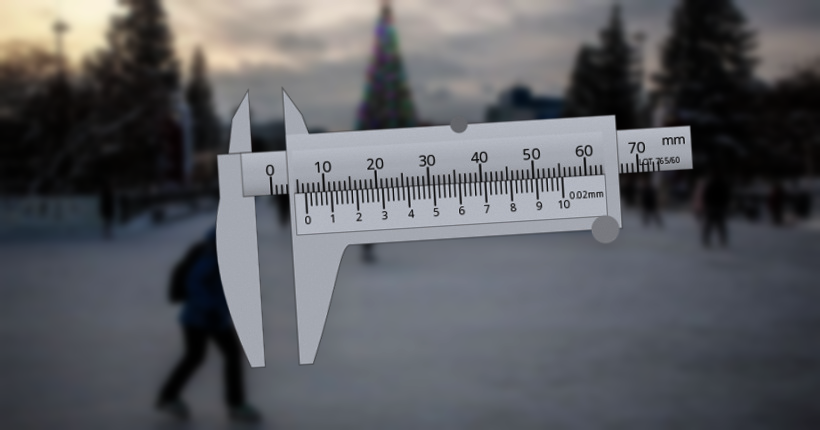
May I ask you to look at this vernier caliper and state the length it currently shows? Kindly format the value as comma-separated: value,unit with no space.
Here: 6.5,mm
